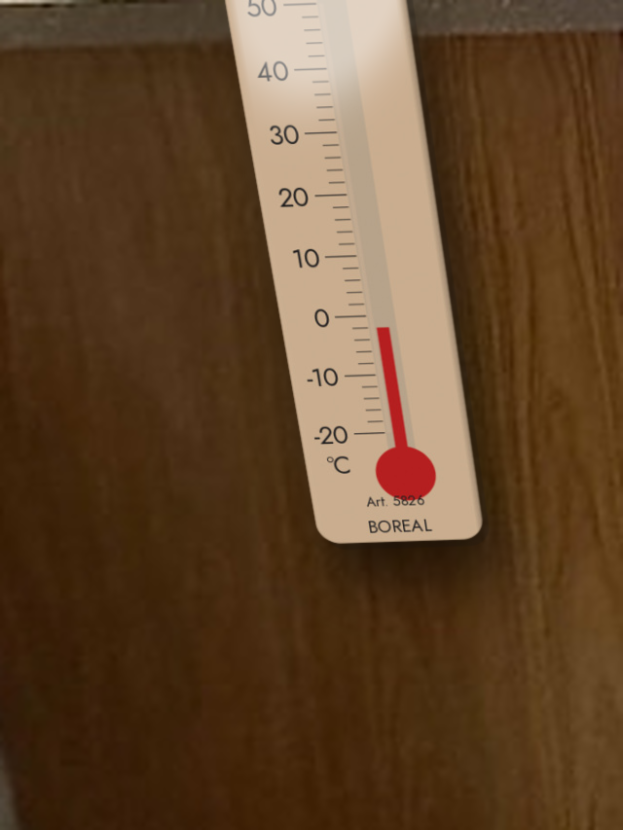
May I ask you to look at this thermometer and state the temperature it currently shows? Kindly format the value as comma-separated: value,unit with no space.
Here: -2,°C
